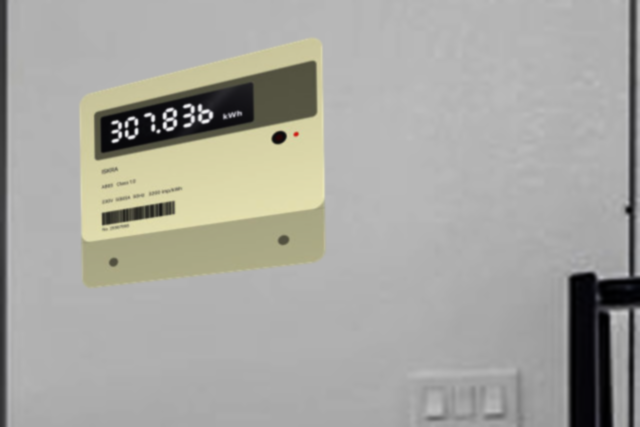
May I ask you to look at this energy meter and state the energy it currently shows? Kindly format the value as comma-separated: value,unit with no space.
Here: 307.836,kWh
